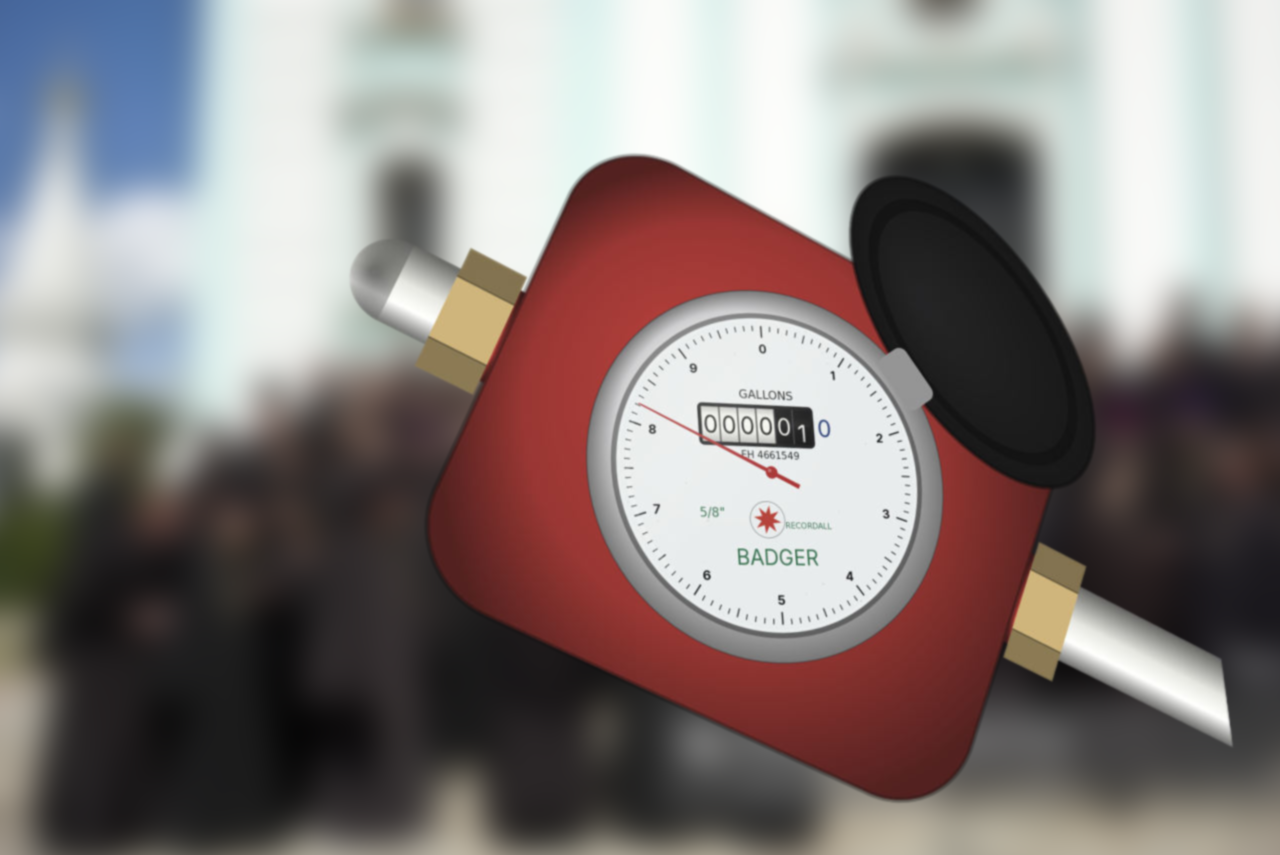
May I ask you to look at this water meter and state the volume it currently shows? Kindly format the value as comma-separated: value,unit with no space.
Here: 8.2,gal
